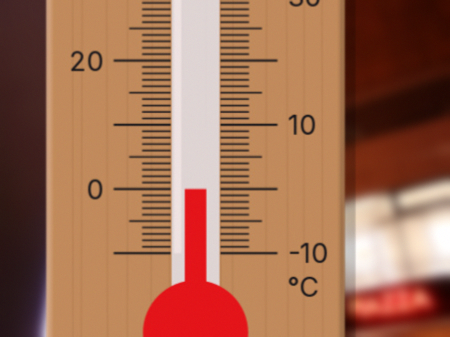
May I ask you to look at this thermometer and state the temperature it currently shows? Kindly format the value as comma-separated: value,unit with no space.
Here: 0,°C
